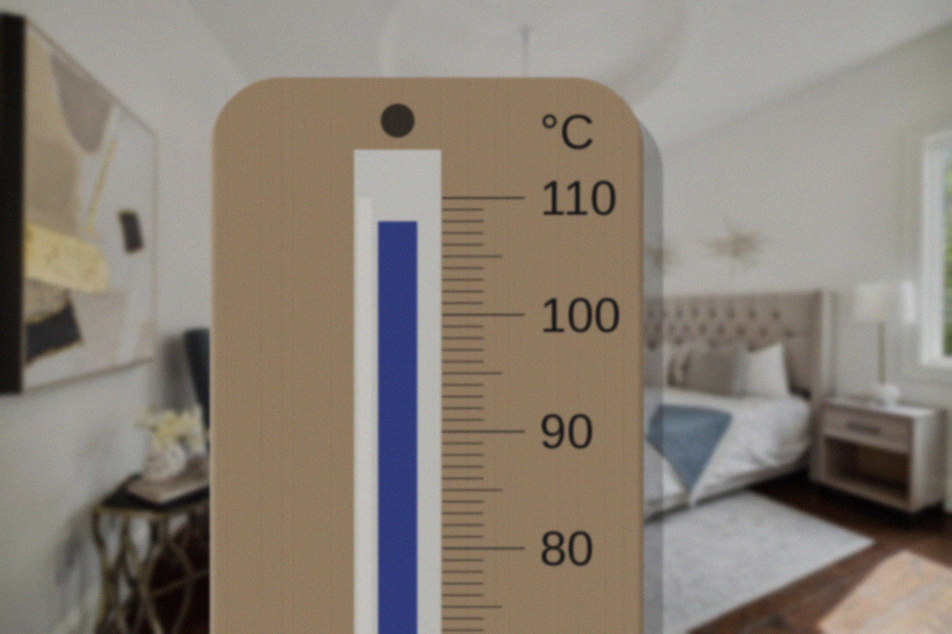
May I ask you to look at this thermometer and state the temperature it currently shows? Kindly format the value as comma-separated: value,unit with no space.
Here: 108,°C
